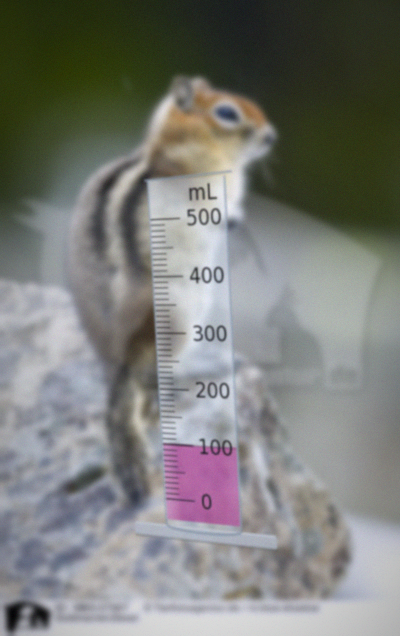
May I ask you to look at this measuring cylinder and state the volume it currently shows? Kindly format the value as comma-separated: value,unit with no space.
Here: 100,mL
